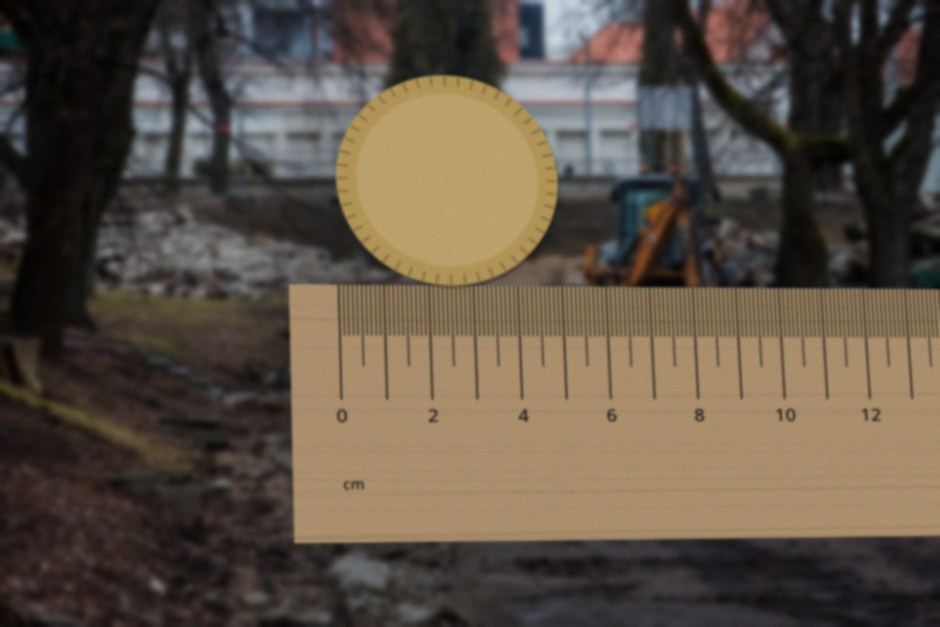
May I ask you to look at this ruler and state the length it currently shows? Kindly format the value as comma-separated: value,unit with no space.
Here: 5,cm
